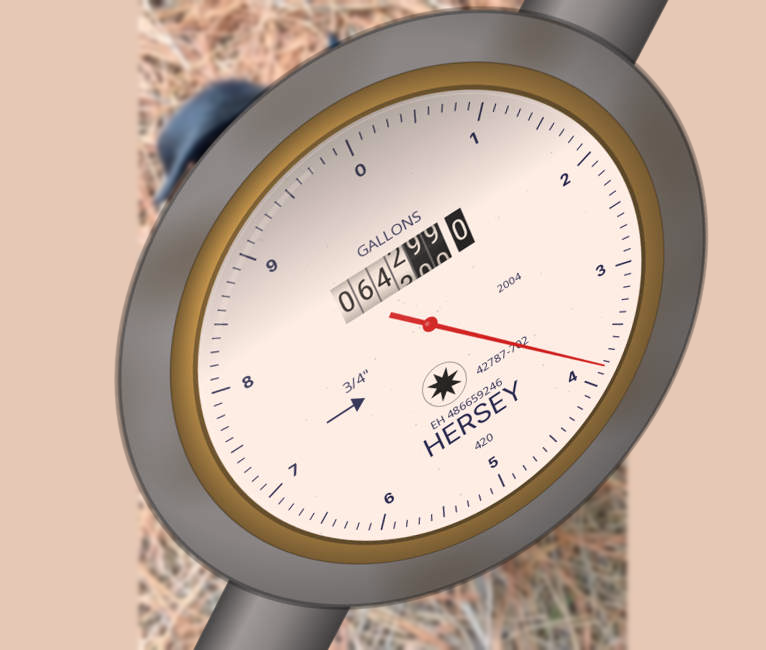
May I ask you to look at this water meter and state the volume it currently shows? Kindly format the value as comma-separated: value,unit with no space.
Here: 642993.8,gal
